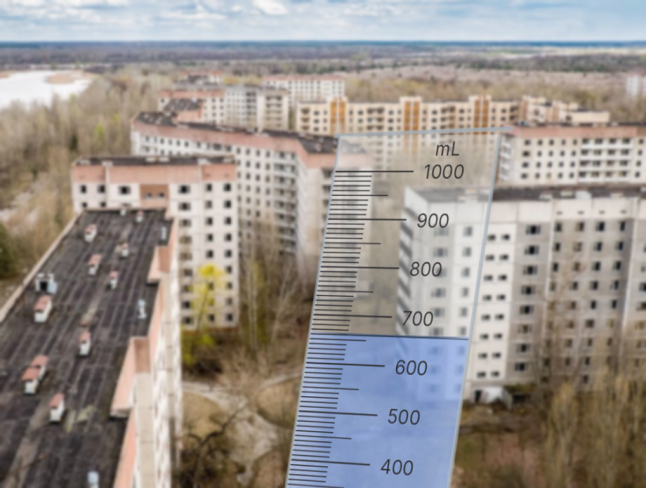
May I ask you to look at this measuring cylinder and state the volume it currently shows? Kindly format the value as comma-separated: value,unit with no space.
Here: 660,mL
